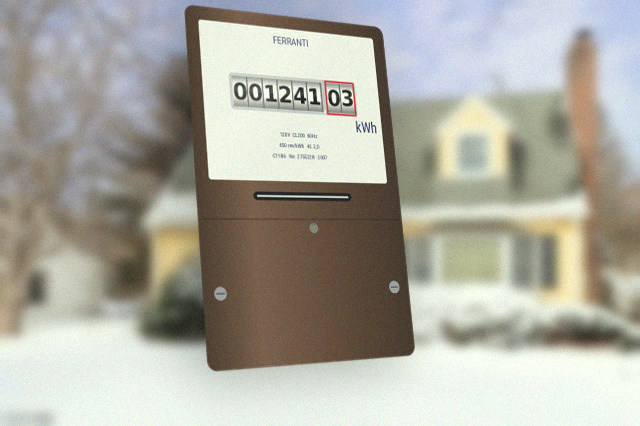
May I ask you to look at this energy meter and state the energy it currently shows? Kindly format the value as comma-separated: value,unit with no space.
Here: 1241.03,kWh
